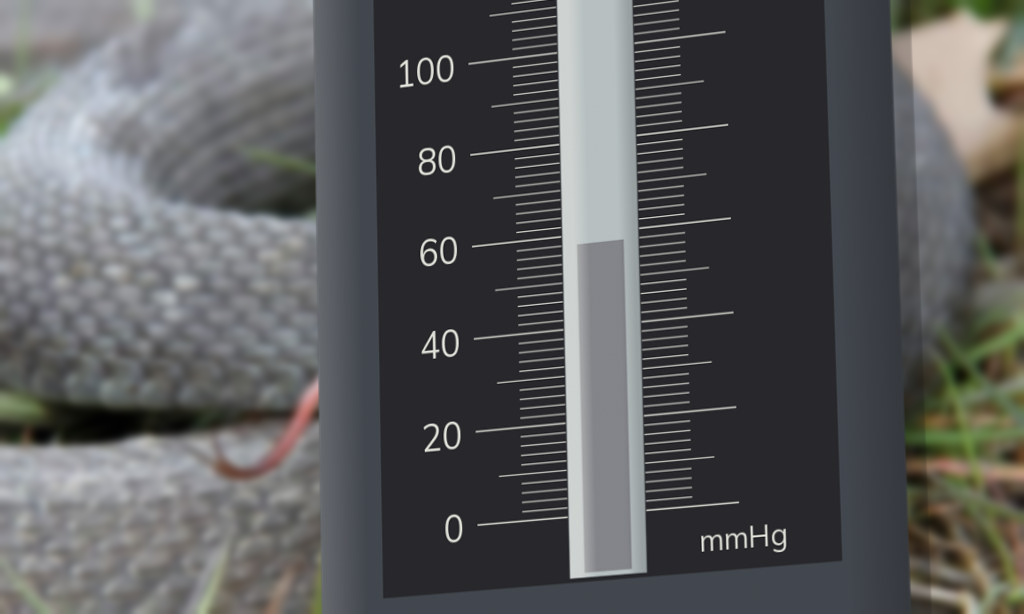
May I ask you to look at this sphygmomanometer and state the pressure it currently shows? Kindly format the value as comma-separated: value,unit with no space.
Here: 58,mmHg
